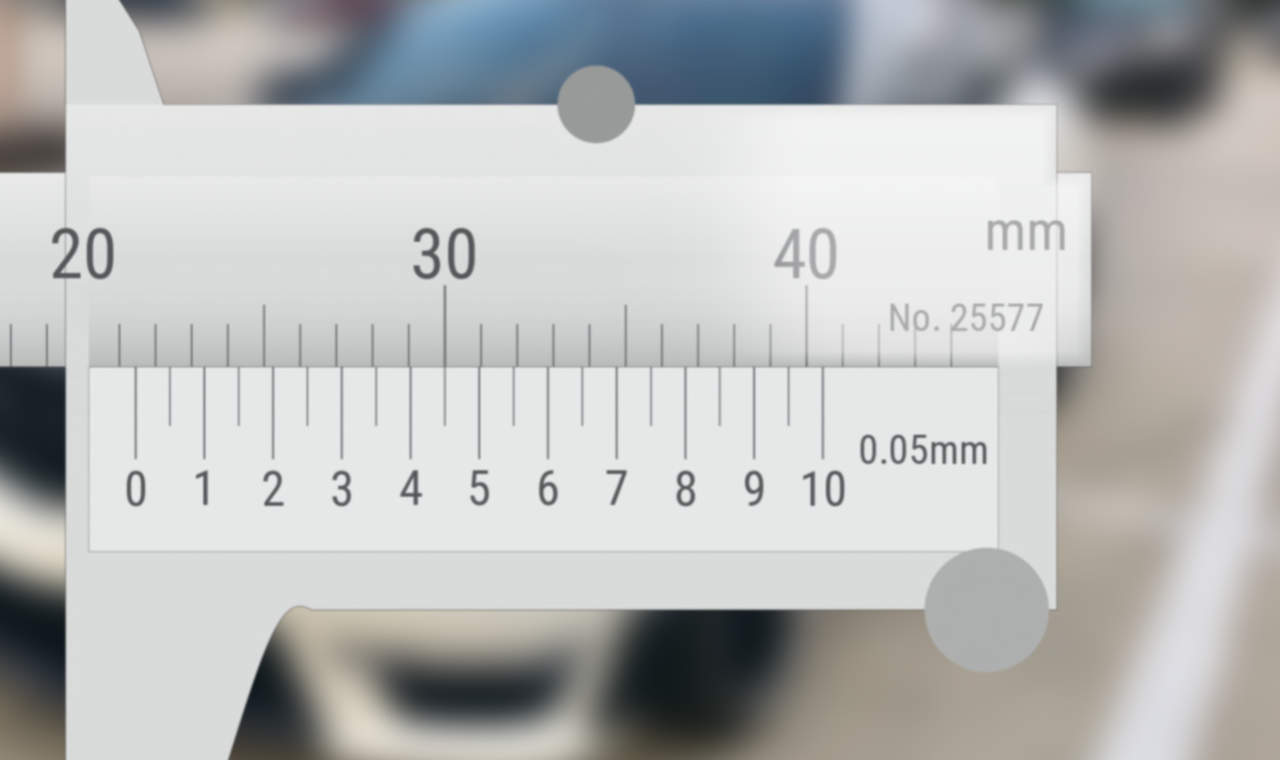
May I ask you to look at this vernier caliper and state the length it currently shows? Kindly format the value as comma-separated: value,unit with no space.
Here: 21.45,mm
